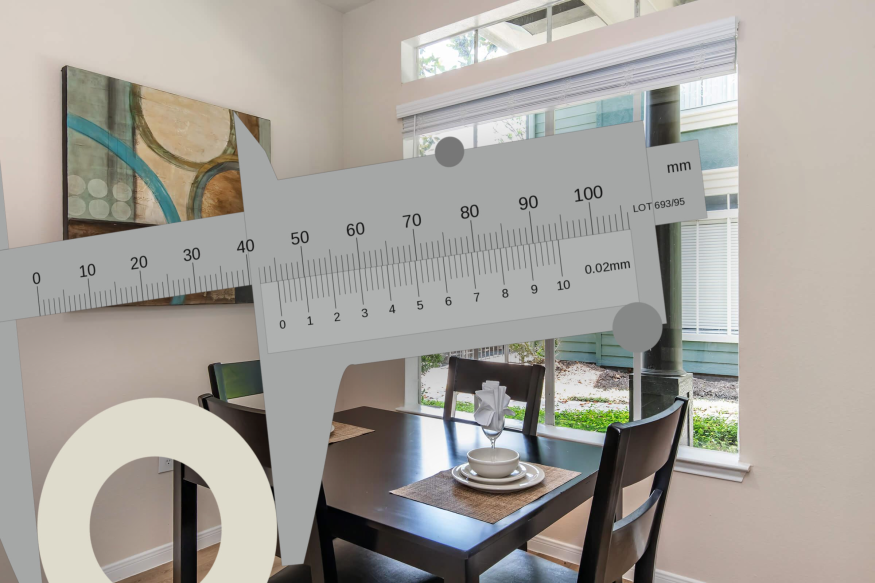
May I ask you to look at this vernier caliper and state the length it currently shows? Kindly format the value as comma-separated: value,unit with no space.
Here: 45.2,mm
